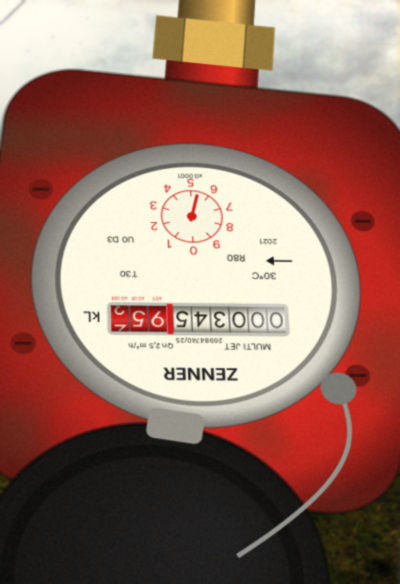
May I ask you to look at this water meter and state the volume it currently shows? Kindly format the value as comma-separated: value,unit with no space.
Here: 345.9525,kL
